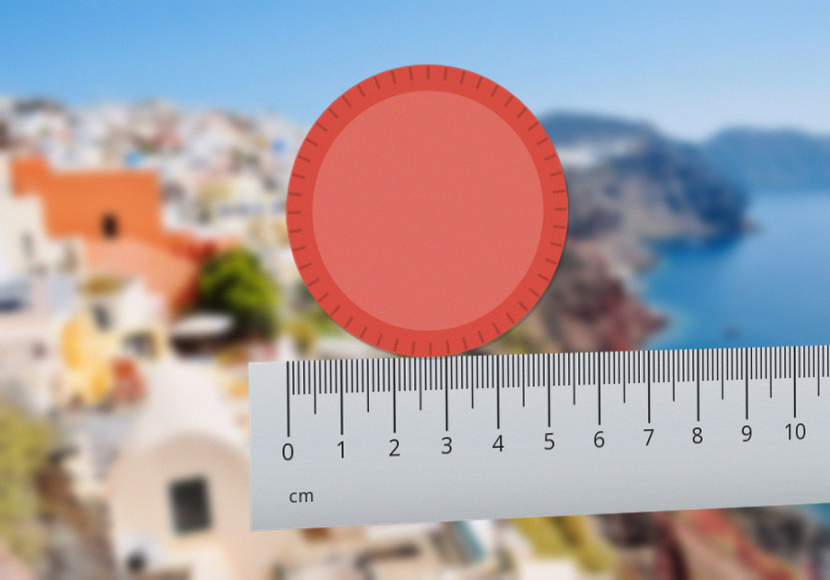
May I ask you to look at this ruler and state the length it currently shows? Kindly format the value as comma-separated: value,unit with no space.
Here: 5.4,cm
